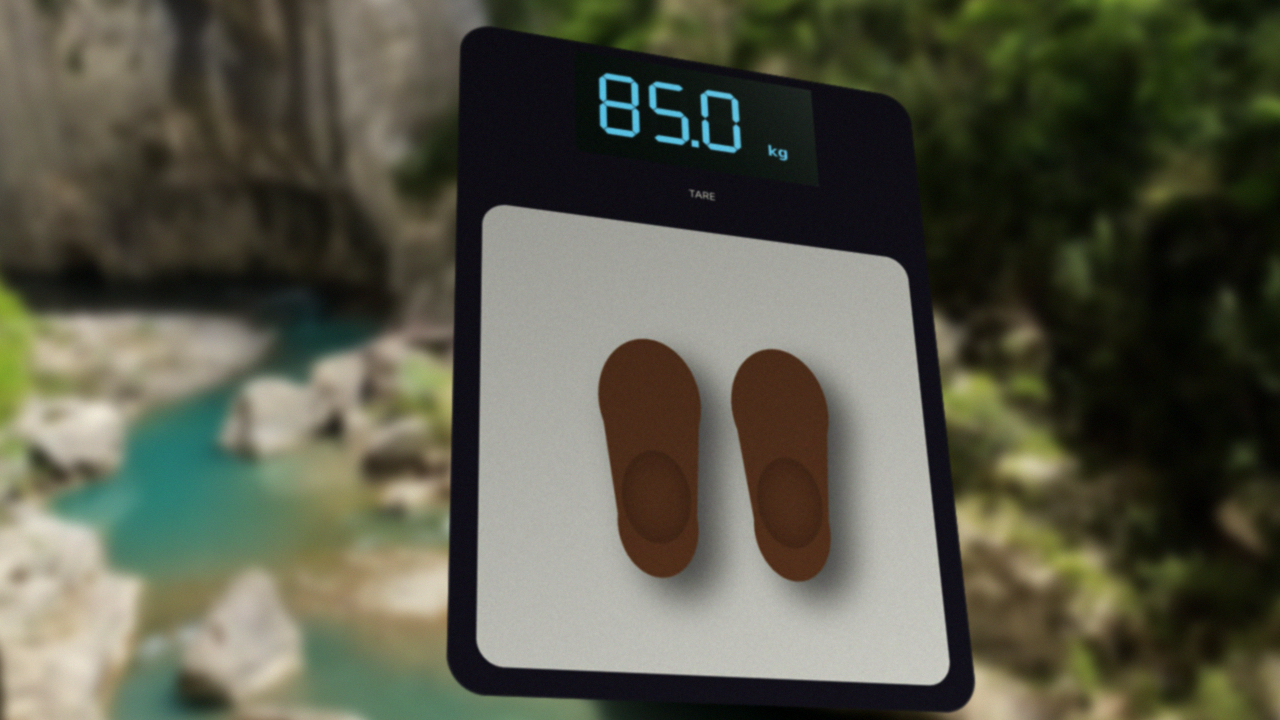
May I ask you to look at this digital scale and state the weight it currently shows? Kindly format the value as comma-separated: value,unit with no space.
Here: 85.0,kg
